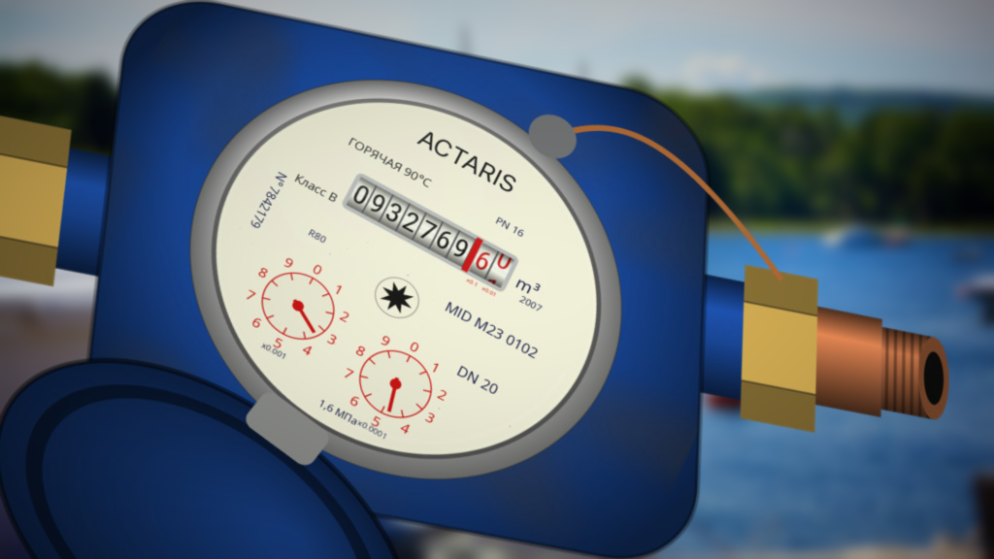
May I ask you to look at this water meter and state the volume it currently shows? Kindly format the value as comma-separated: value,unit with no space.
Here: 932769.6034,m³
